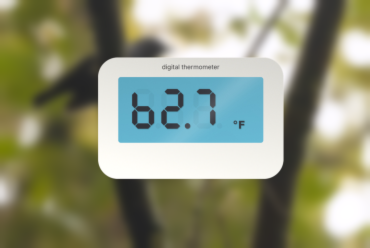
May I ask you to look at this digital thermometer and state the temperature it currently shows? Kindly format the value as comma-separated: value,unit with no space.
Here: 62.7,°F
